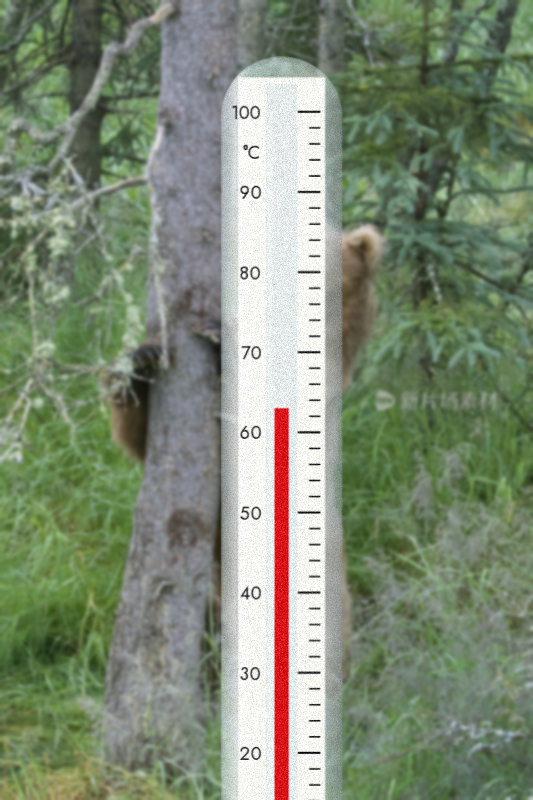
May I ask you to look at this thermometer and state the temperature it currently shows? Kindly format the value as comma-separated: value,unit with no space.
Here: 63,°C
